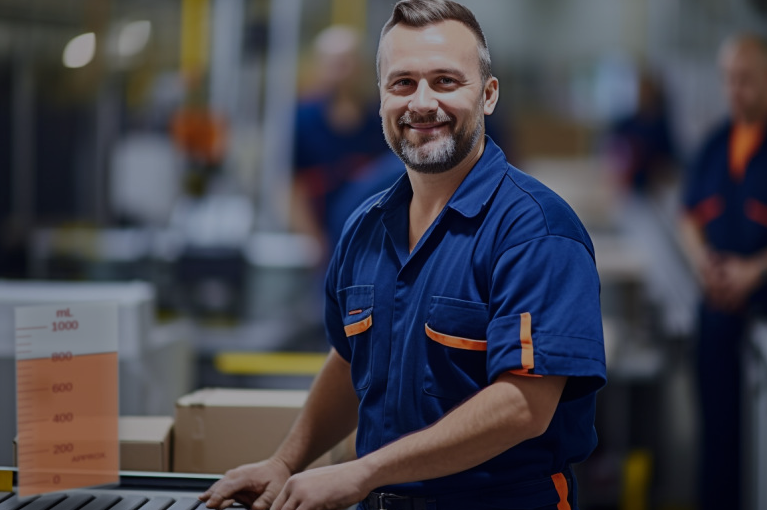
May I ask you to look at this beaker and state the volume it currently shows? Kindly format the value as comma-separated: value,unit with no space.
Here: 800,mL
